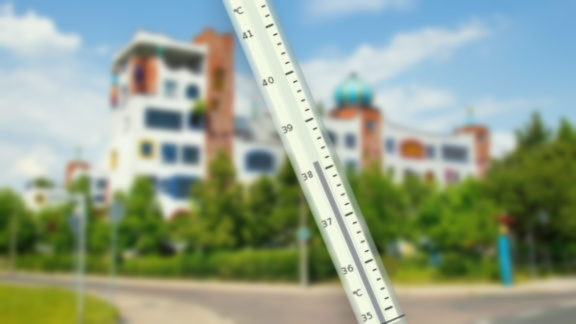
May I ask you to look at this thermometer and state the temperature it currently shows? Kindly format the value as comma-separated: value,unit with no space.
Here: 38.2,°C
